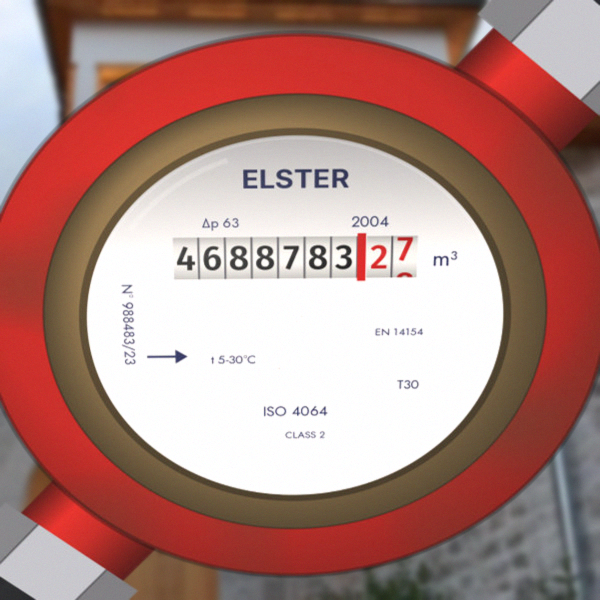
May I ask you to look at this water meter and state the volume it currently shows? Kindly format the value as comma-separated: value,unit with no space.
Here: 4688783.27,m³
